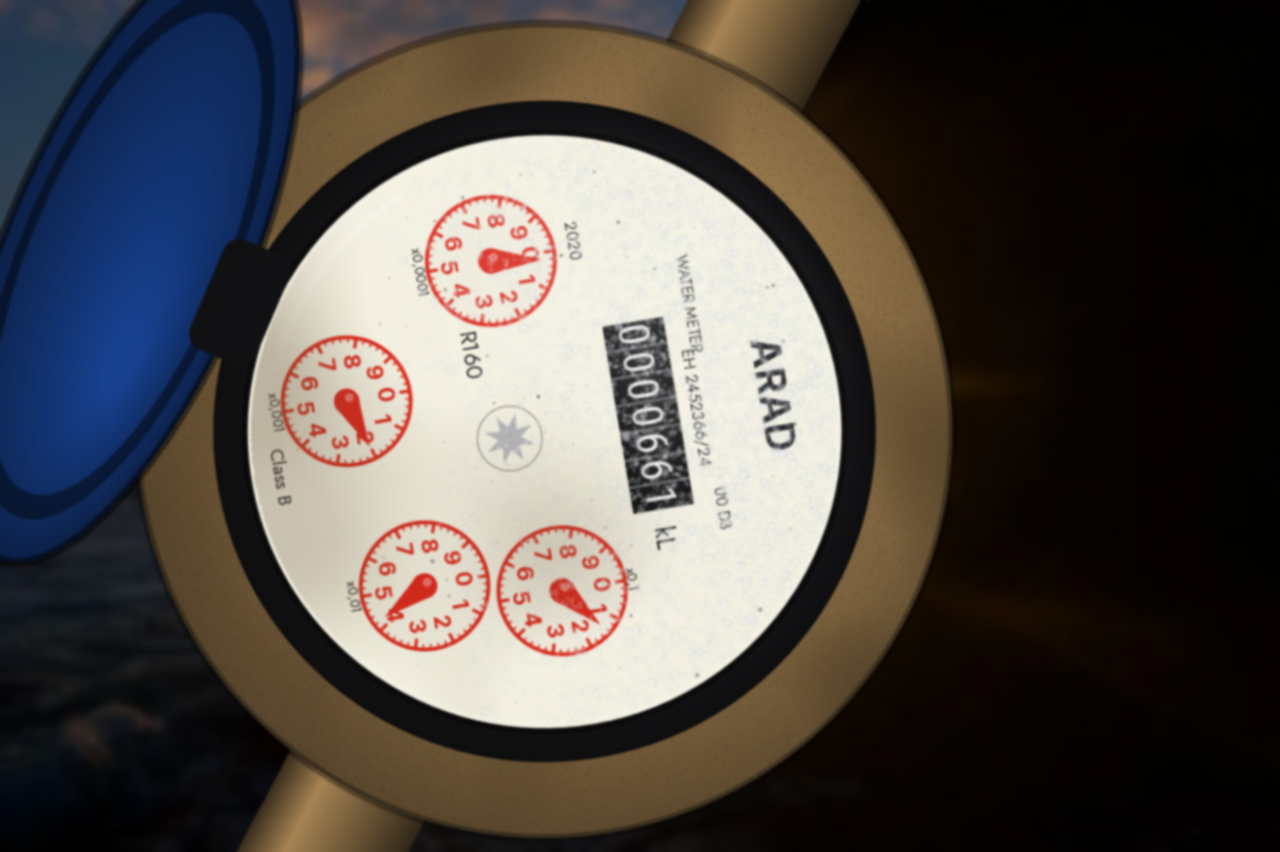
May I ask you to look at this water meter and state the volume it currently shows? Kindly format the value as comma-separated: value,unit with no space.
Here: 661.1420,kL
